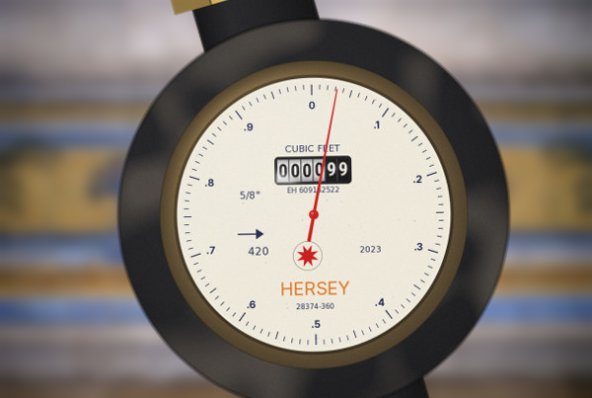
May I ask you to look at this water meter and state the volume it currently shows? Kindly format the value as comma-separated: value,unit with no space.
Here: 99.03,ft³
